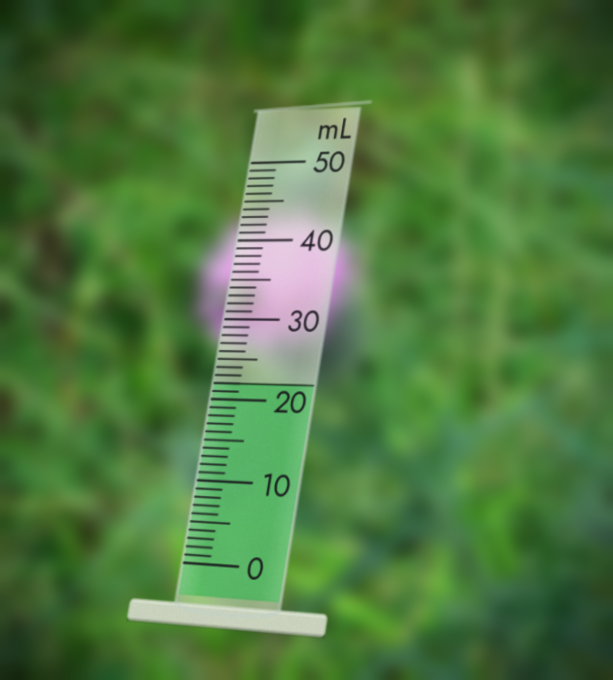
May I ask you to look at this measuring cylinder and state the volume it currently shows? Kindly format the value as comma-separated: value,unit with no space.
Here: 22,mL
